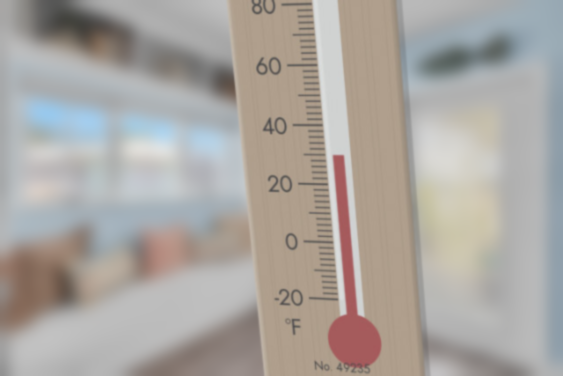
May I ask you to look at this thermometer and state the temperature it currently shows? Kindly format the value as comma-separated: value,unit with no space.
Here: 30,°F
